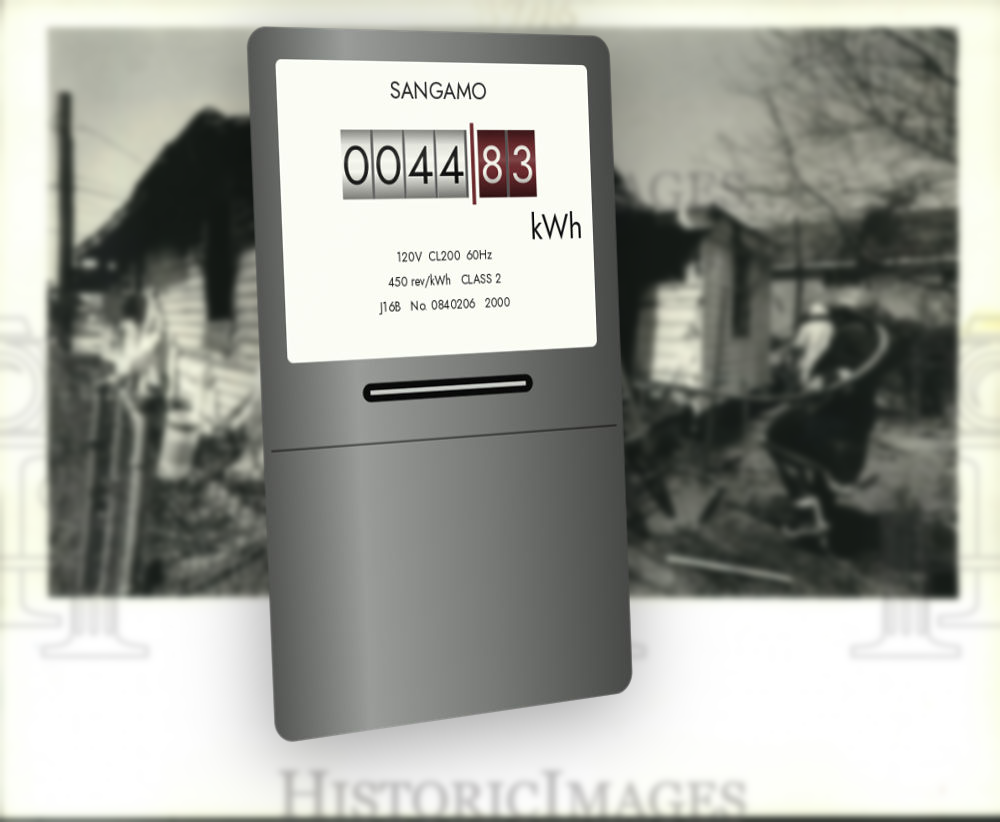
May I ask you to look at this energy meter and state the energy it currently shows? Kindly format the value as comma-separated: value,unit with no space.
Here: 44.83,kWh
